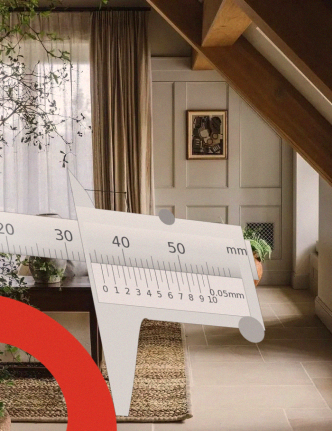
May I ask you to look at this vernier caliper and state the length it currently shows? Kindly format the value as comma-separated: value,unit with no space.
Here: 35.6,mm
